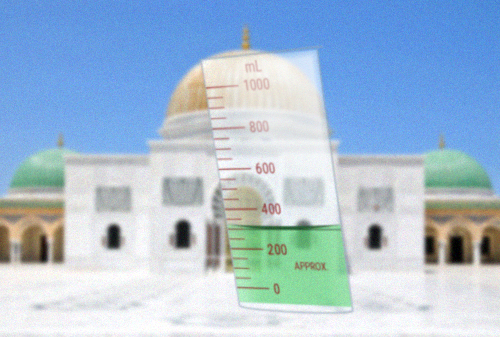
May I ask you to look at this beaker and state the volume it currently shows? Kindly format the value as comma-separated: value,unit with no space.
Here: 300,mL
